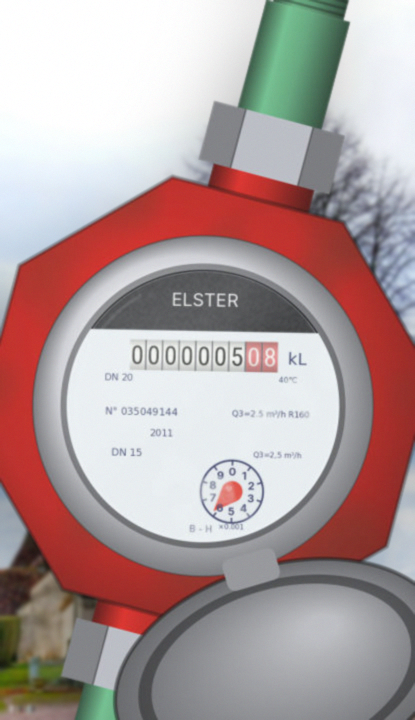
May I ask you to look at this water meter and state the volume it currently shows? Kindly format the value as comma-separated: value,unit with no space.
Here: 5.086,kL
